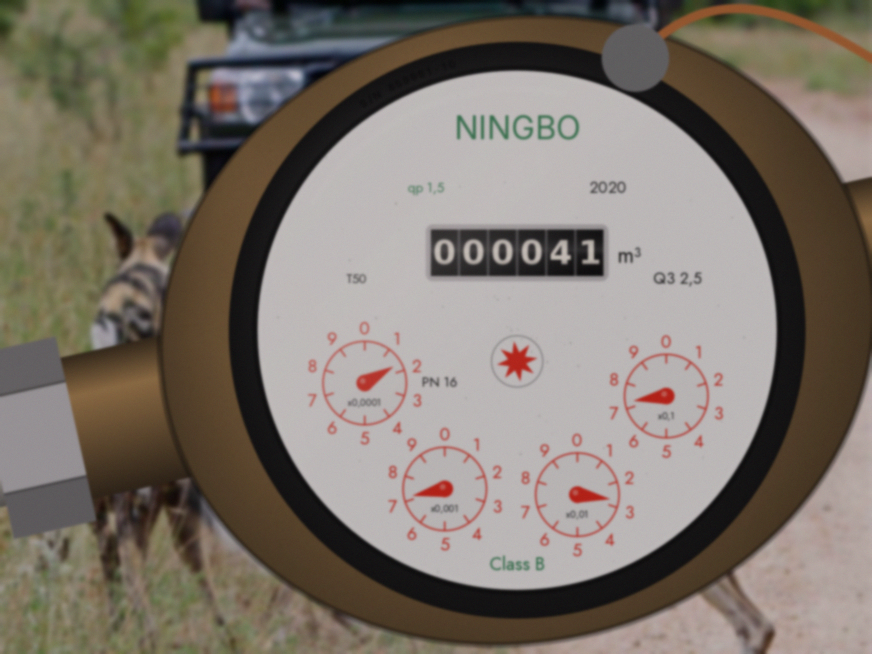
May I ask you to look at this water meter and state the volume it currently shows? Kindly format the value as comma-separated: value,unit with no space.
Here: 41.7271,m³
